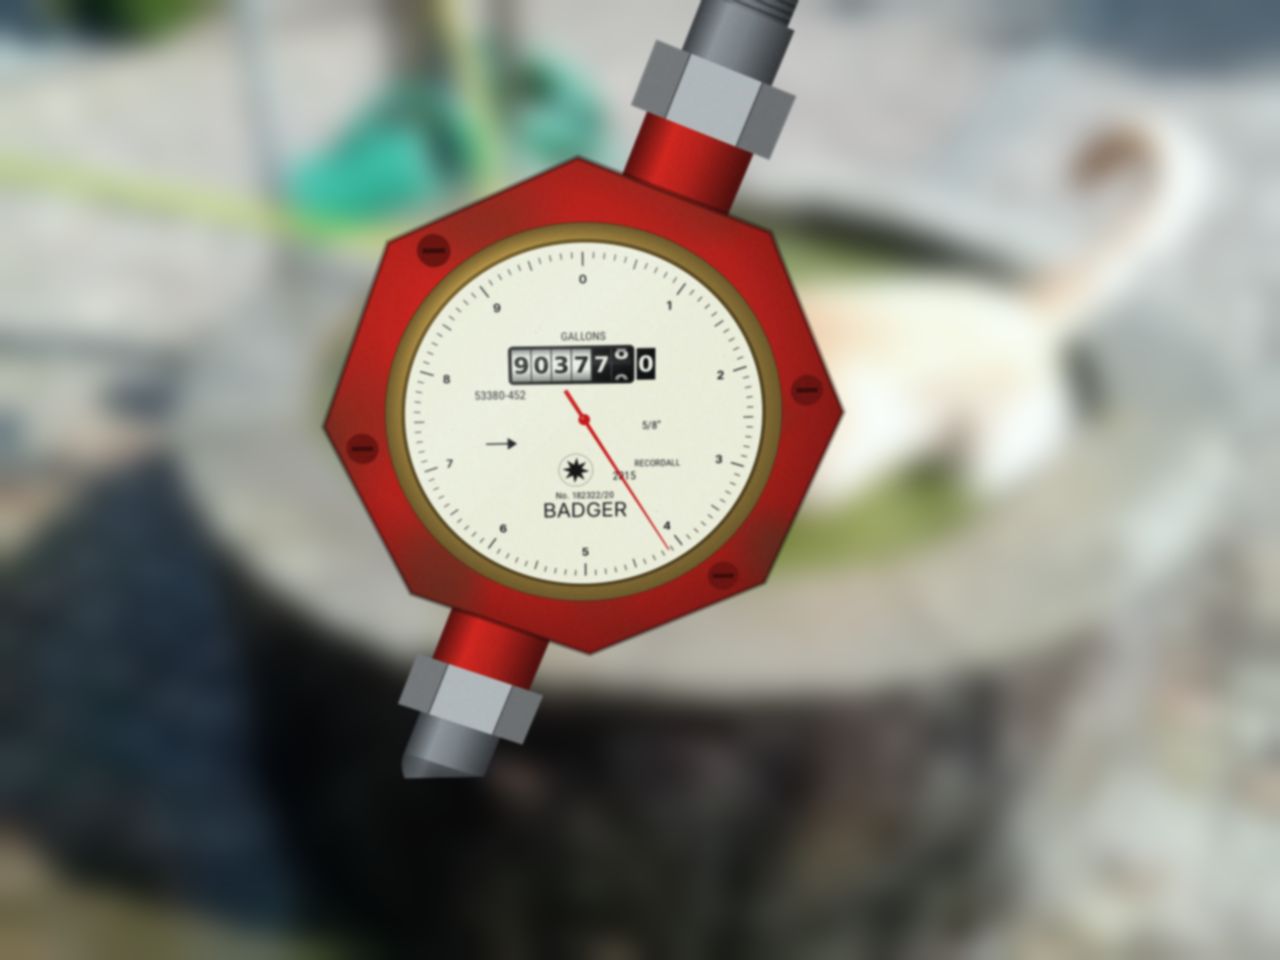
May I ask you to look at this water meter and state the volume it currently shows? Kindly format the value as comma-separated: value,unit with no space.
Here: 9037784.1,gal
